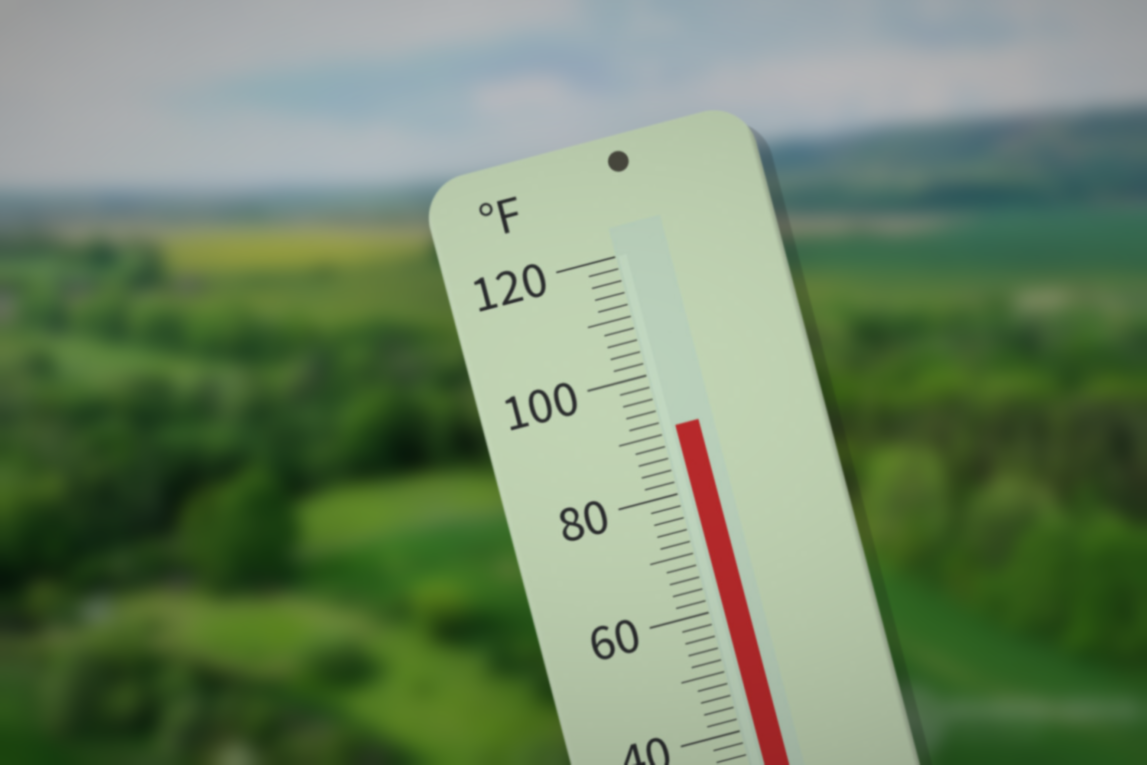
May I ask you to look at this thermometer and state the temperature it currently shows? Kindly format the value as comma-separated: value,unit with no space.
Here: 91,°F
